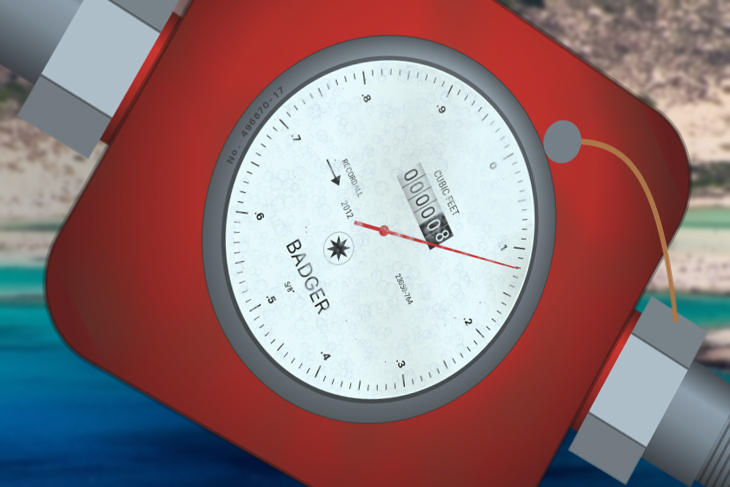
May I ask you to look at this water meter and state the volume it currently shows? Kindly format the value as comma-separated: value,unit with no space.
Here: 8.12,ft³
